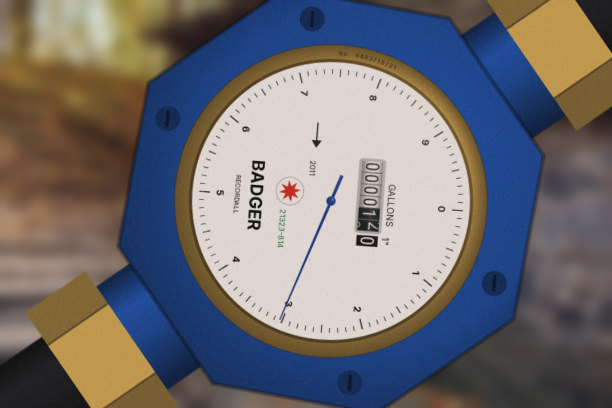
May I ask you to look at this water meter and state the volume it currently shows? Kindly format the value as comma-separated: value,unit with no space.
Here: 123.0,gal
